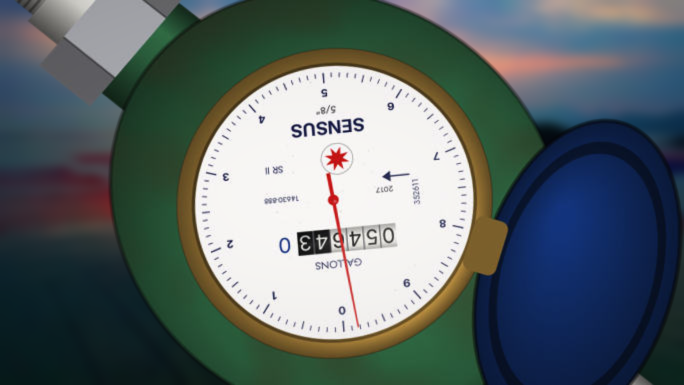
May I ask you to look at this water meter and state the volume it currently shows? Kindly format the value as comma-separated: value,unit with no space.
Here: 546429.8,gal
